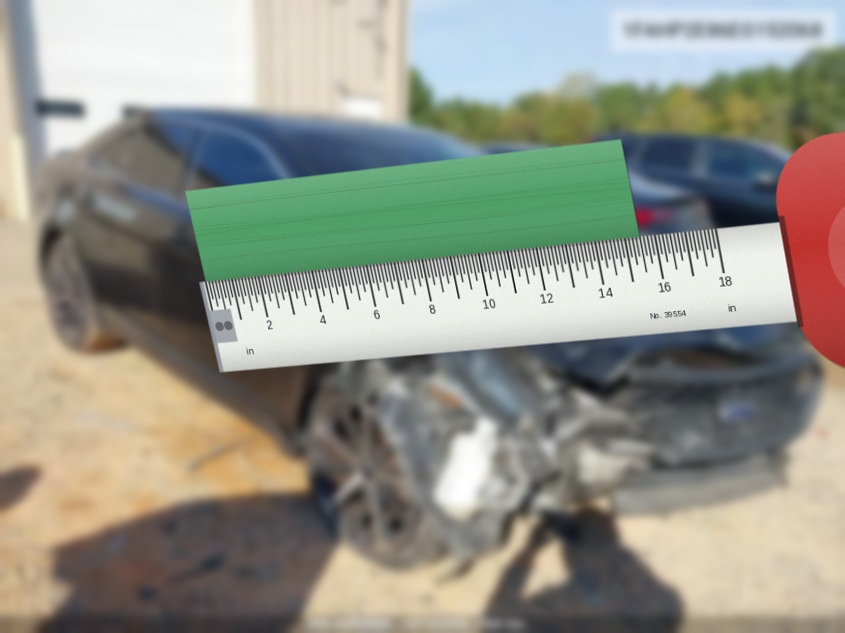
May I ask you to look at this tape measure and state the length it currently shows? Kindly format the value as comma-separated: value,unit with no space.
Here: 15.5,in
